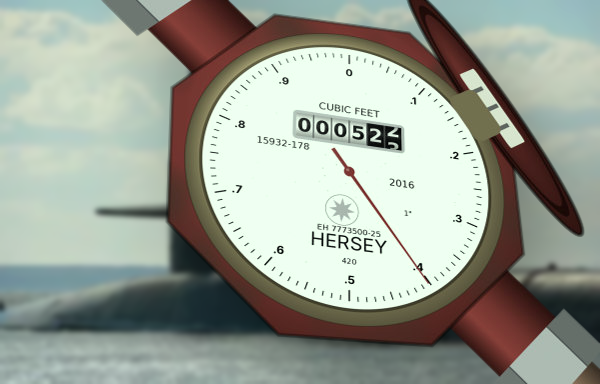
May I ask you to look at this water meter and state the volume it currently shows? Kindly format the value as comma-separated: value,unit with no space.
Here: 522.40,ft³
